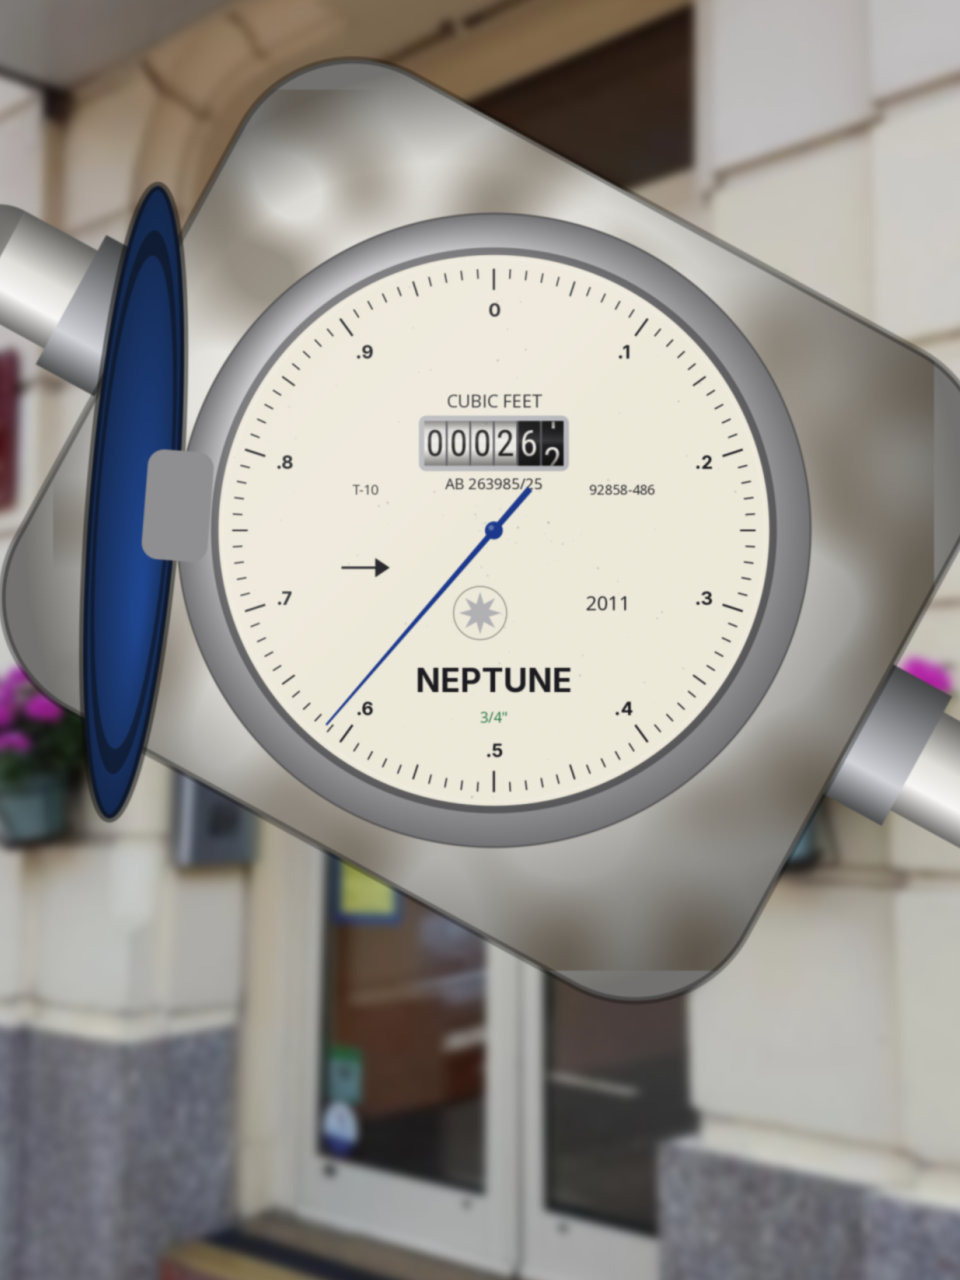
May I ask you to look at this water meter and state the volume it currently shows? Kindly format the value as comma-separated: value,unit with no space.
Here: 261.61,ft³
